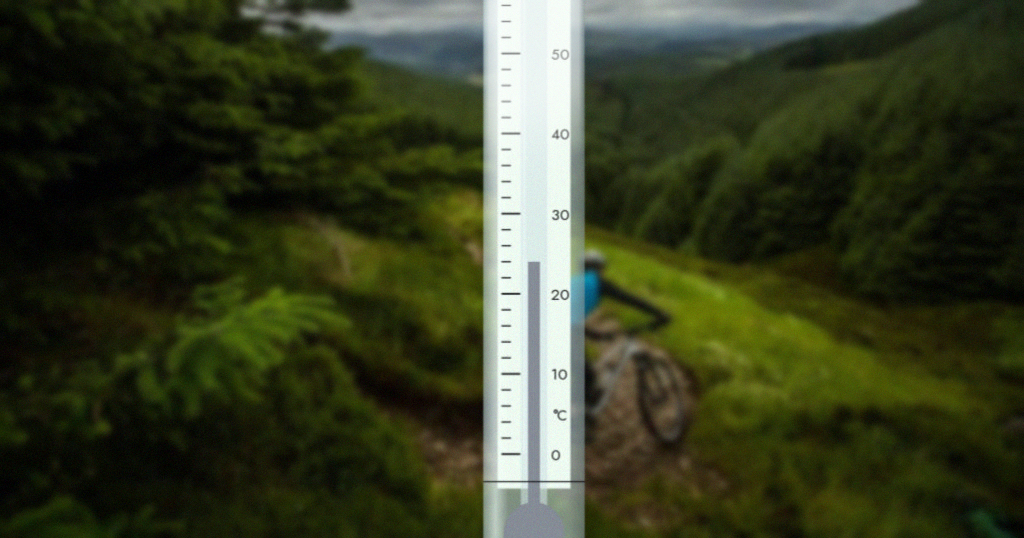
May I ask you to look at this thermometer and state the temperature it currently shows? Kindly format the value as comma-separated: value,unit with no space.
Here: 24,°C
